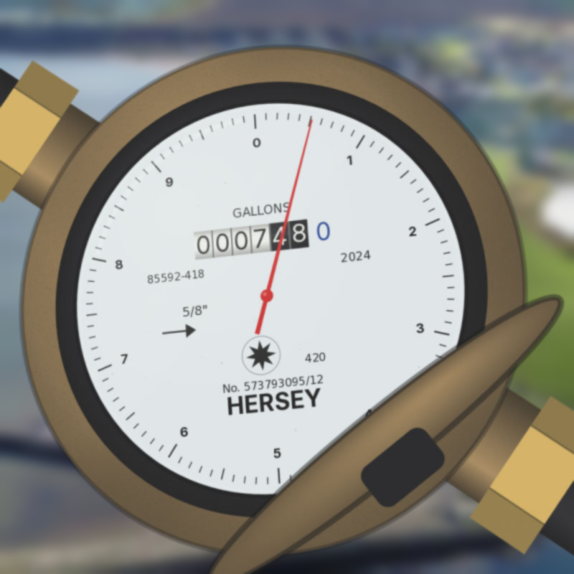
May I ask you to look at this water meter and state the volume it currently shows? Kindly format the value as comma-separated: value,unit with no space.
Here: 7480.5,gal
